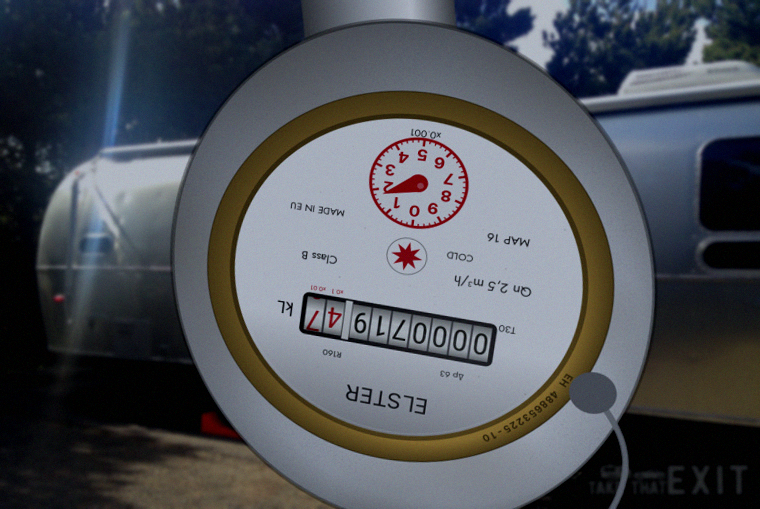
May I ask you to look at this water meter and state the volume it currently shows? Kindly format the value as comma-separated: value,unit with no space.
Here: 719.471,kL
